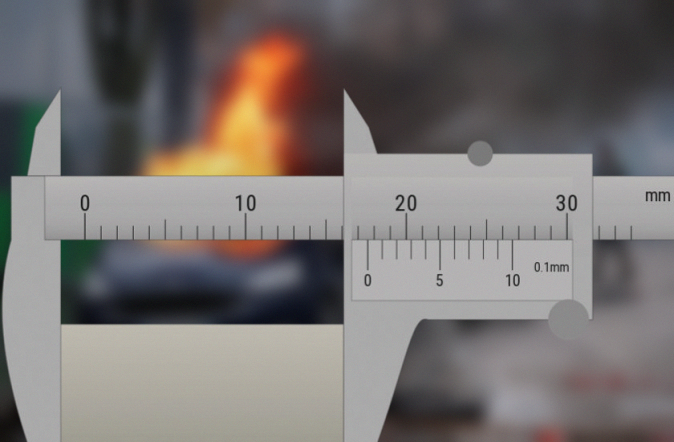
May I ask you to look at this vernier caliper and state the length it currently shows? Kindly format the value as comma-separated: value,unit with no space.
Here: 17.6,mm
